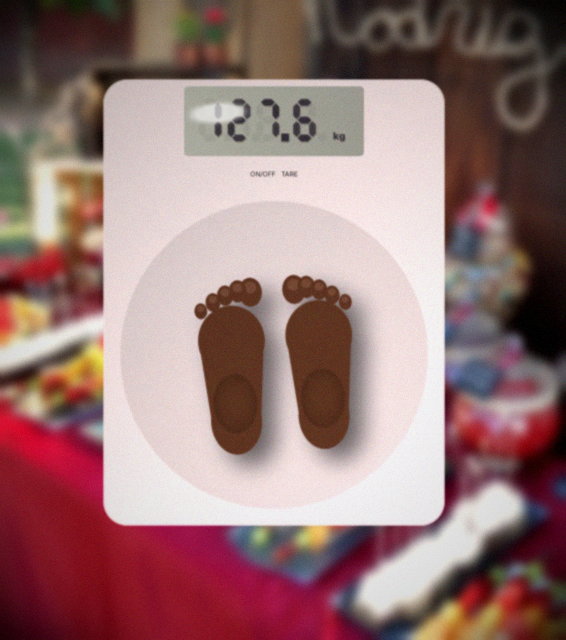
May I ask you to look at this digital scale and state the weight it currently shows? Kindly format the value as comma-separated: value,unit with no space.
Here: 127.6,kg
